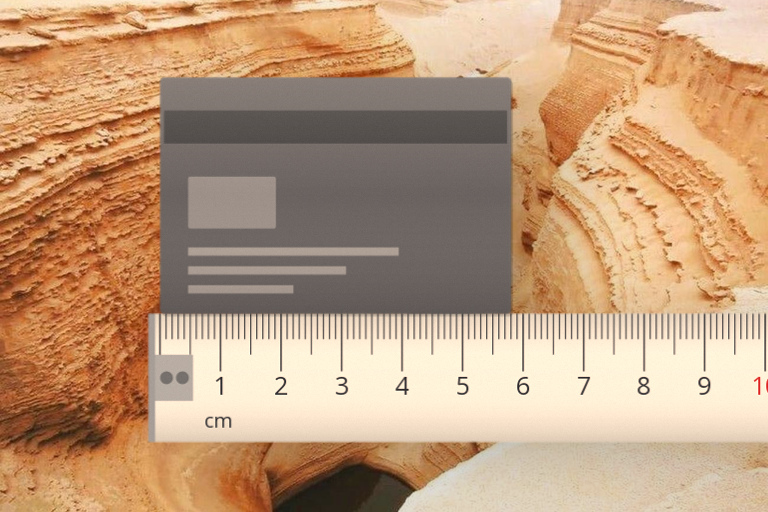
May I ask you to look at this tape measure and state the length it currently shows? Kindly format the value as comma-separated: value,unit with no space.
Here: 5.8,cm
